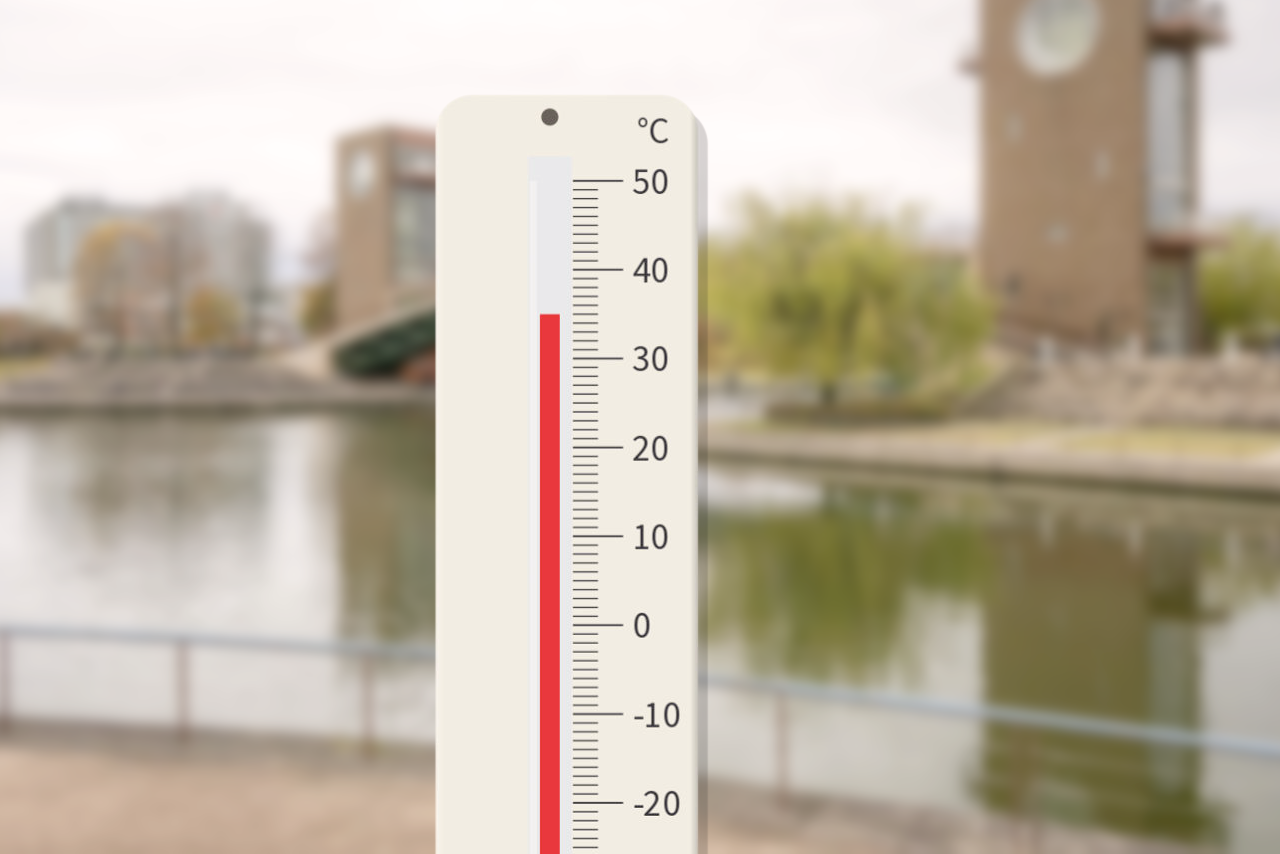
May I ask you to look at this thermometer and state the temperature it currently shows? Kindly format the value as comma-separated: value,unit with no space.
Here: 35,°C
